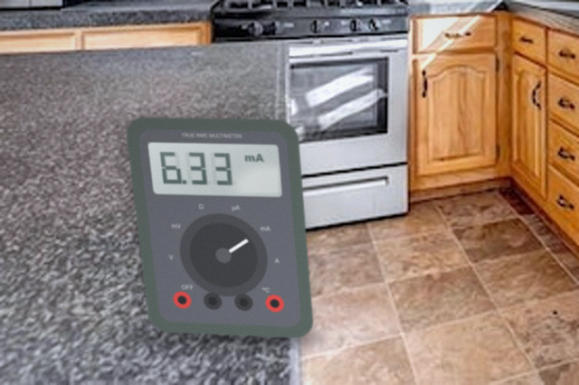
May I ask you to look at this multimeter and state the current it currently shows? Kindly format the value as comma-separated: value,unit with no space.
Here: 6.33,mA
